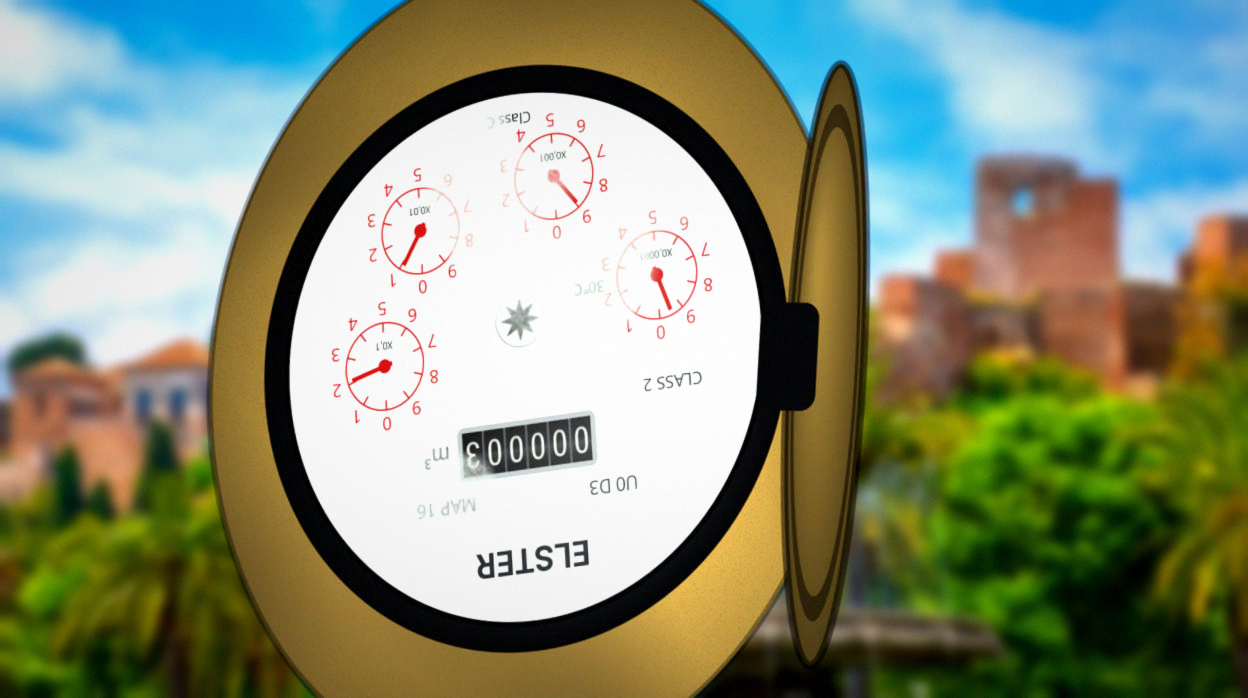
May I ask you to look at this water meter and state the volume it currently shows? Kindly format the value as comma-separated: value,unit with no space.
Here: 3.2089,m³
